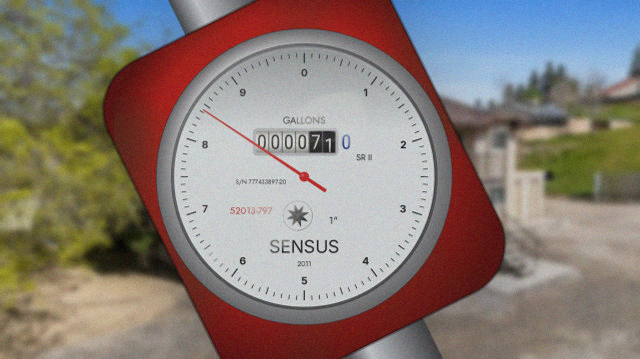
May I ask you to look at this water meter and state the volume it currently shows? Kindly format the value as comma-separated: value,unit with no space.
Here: 708.4,gal
